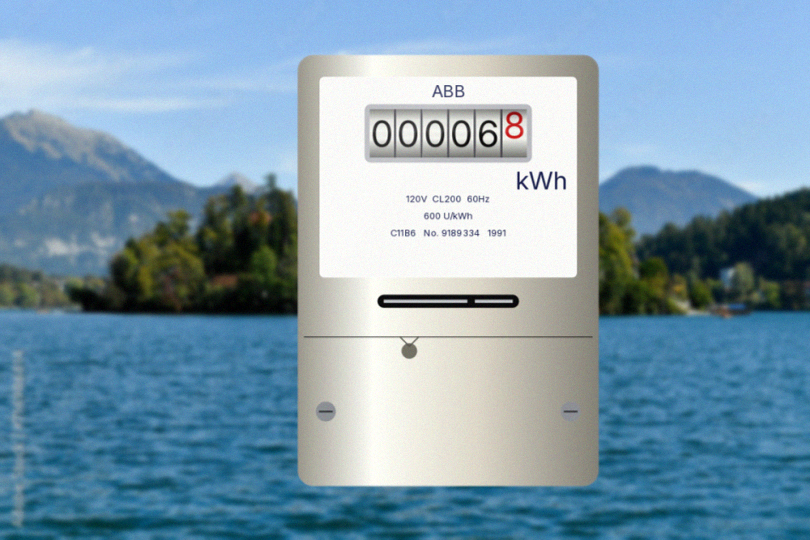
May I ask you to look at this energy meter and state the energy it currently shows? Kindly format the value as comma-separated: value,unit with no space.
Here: 6.8,kWh
